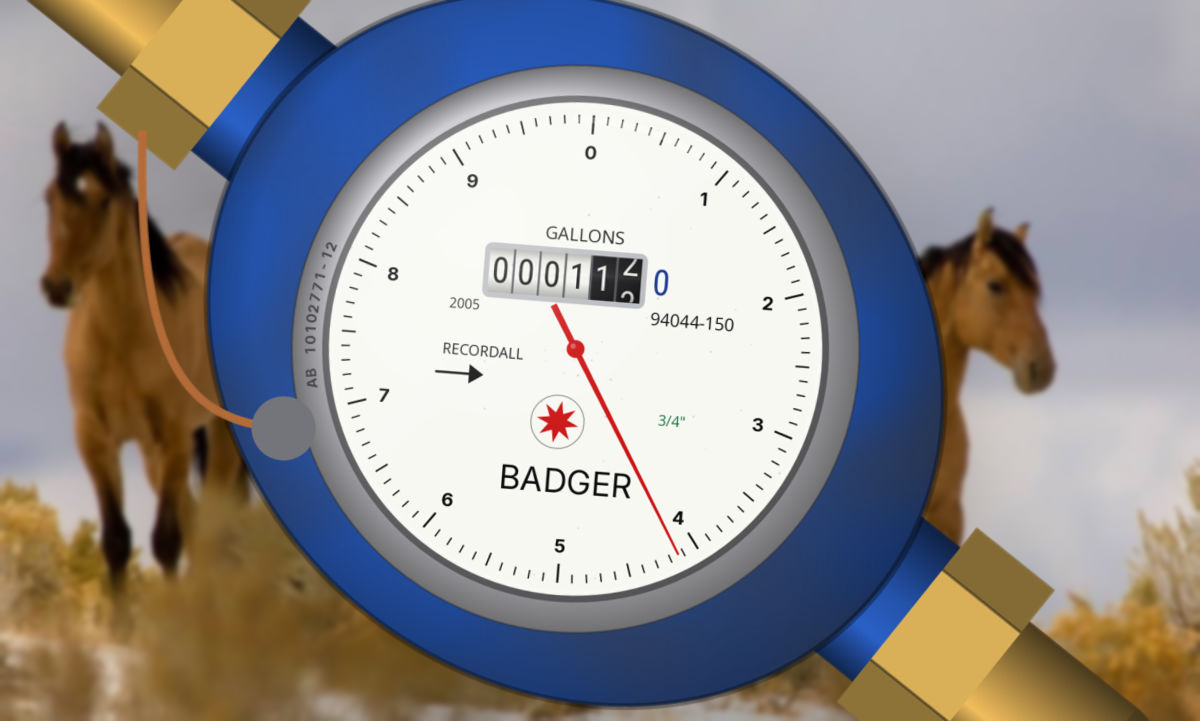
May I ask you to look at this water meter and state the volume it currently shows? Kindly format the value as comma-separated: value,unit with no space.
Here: 1124.1,gal
